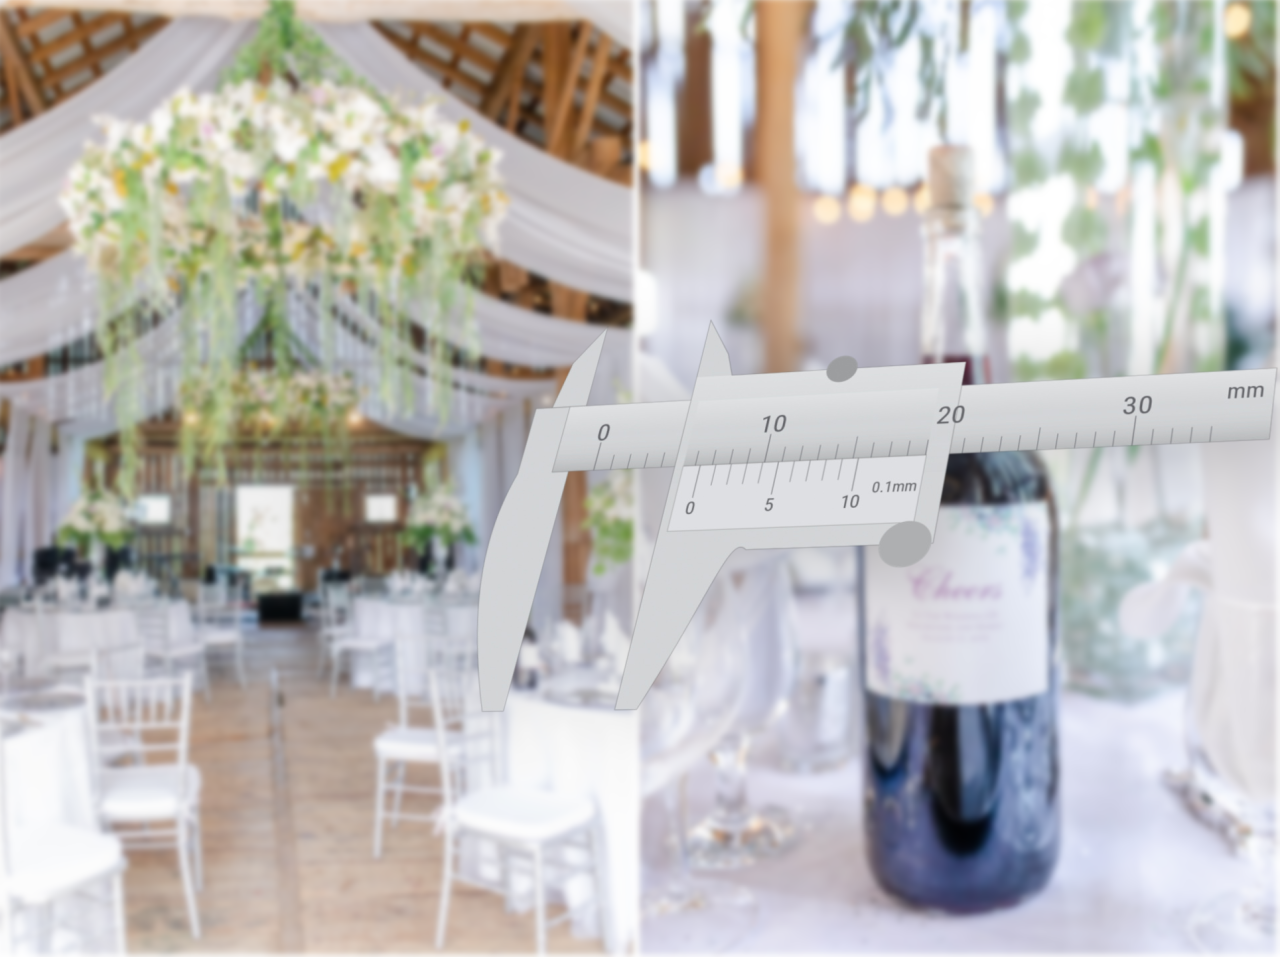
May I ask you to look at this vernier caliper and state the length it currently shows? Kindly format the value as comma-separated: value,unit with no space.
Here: 6.3,mm
